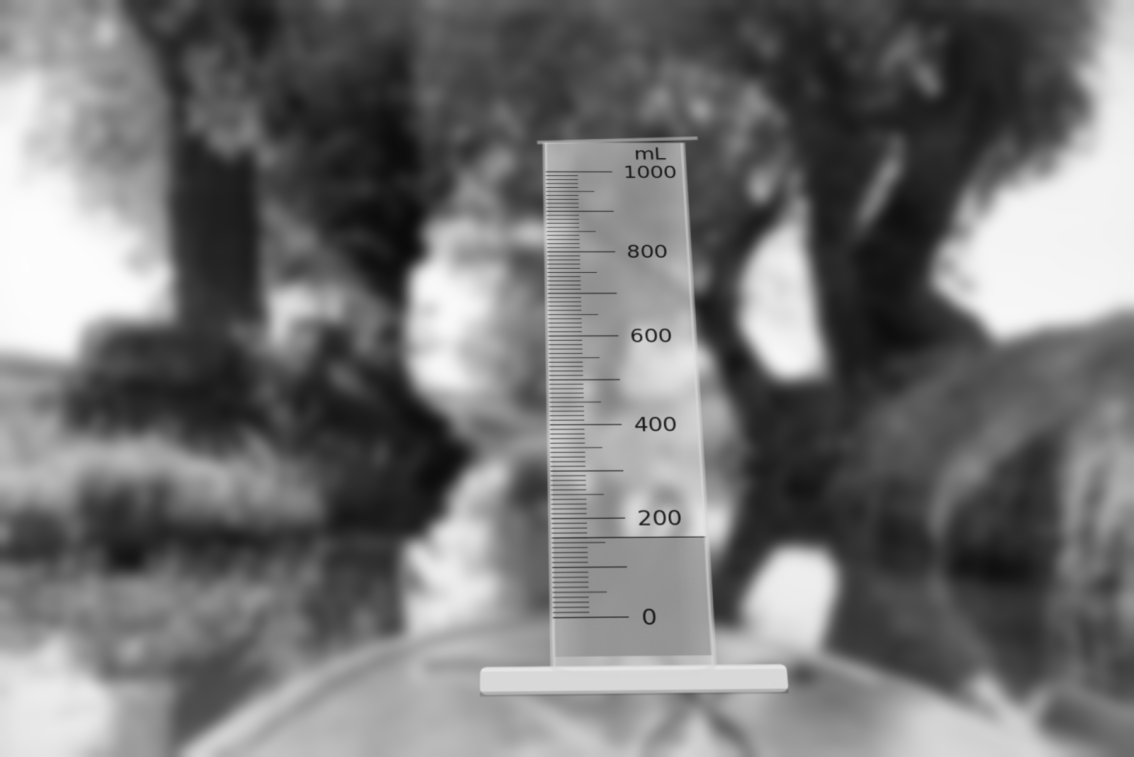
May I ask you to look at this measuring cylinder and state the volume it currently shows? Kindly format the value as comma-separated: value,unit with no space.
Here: 160,mL
